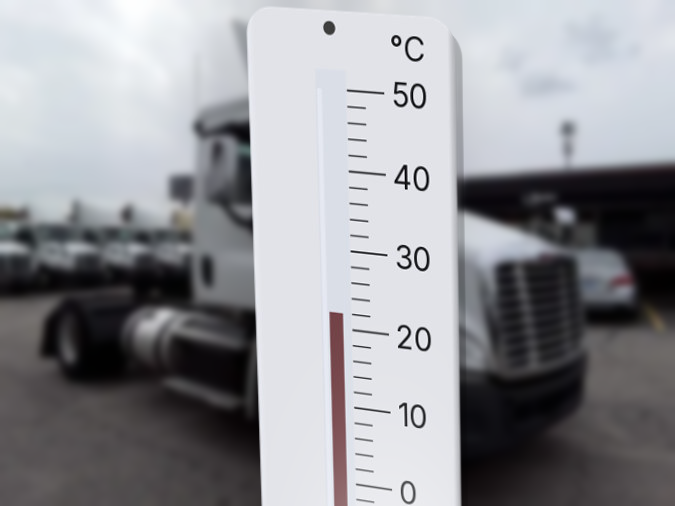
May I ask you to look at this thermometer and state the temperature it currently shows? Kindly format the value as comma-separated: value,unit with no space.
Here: 22,°C
